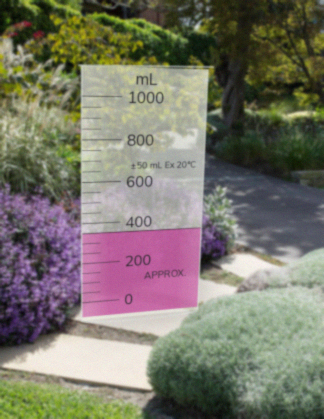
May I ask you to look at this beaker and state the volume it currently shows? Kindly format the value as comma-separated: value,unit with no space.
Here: 350,mL
